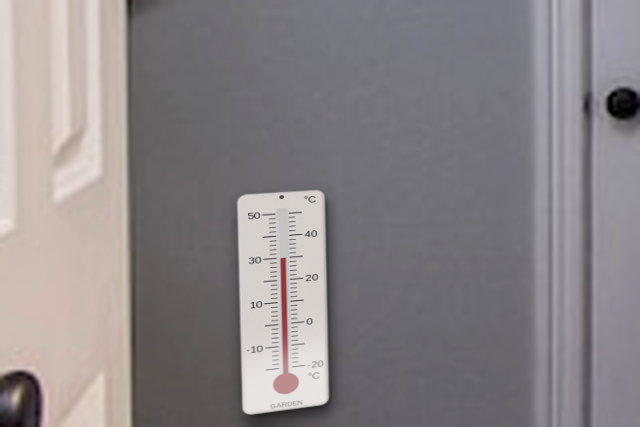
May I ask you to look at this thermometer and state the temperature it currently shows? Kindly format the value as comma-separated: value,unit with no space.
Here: 30,°C
